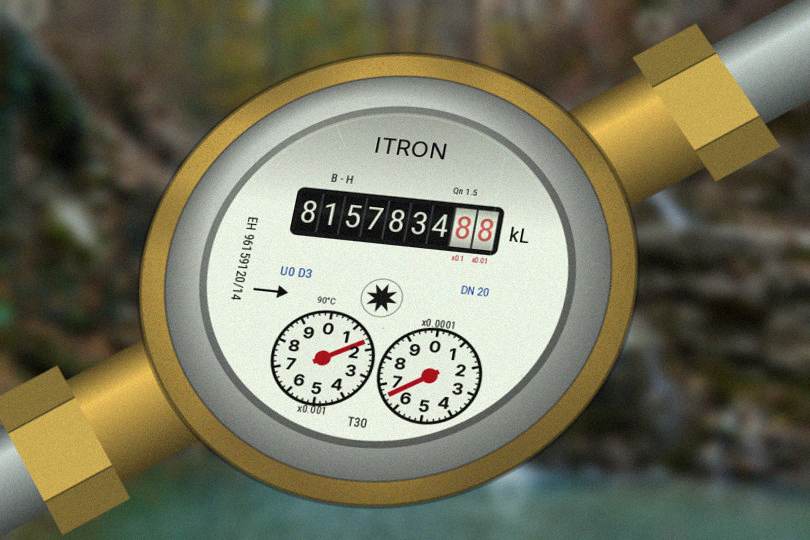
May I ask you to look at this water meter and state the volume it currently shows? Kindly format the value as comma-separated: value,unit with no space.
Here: 8157834.8816,kL
